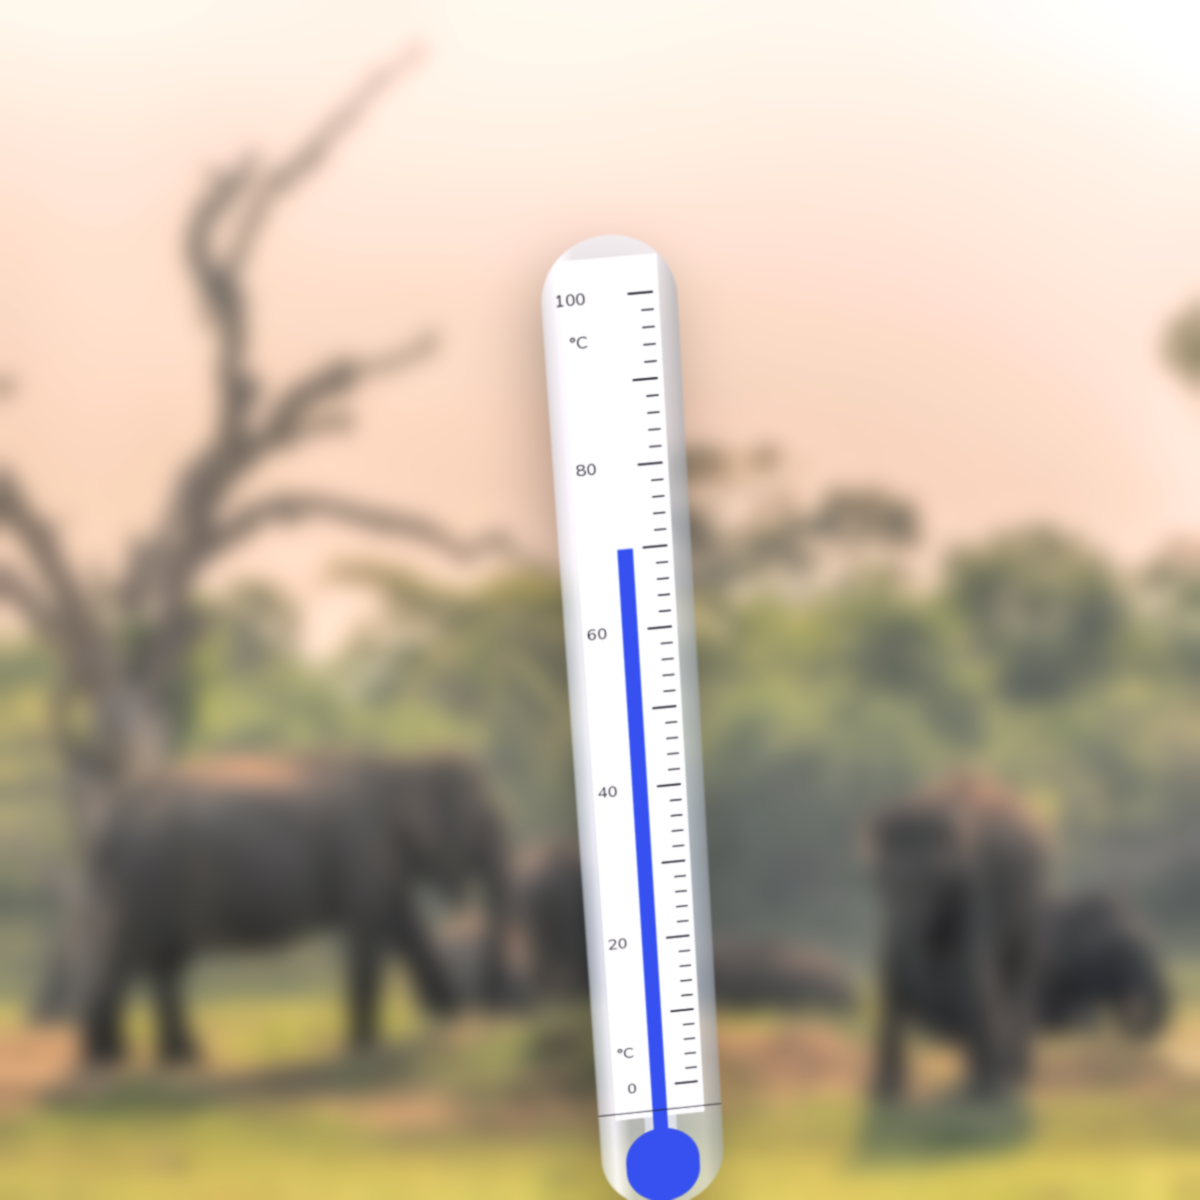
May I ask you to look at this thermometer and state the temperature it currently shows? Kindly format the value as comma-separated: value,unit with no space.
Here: 70,°C
